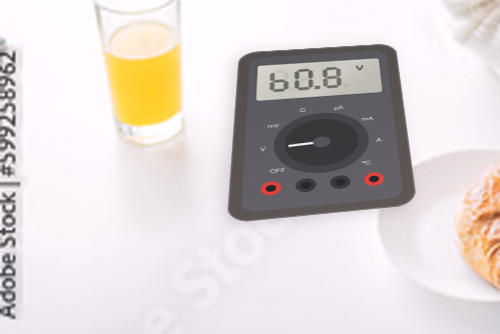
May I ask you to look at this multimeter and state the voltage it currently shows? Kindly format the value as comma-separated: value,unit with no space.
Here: 60.8,V
